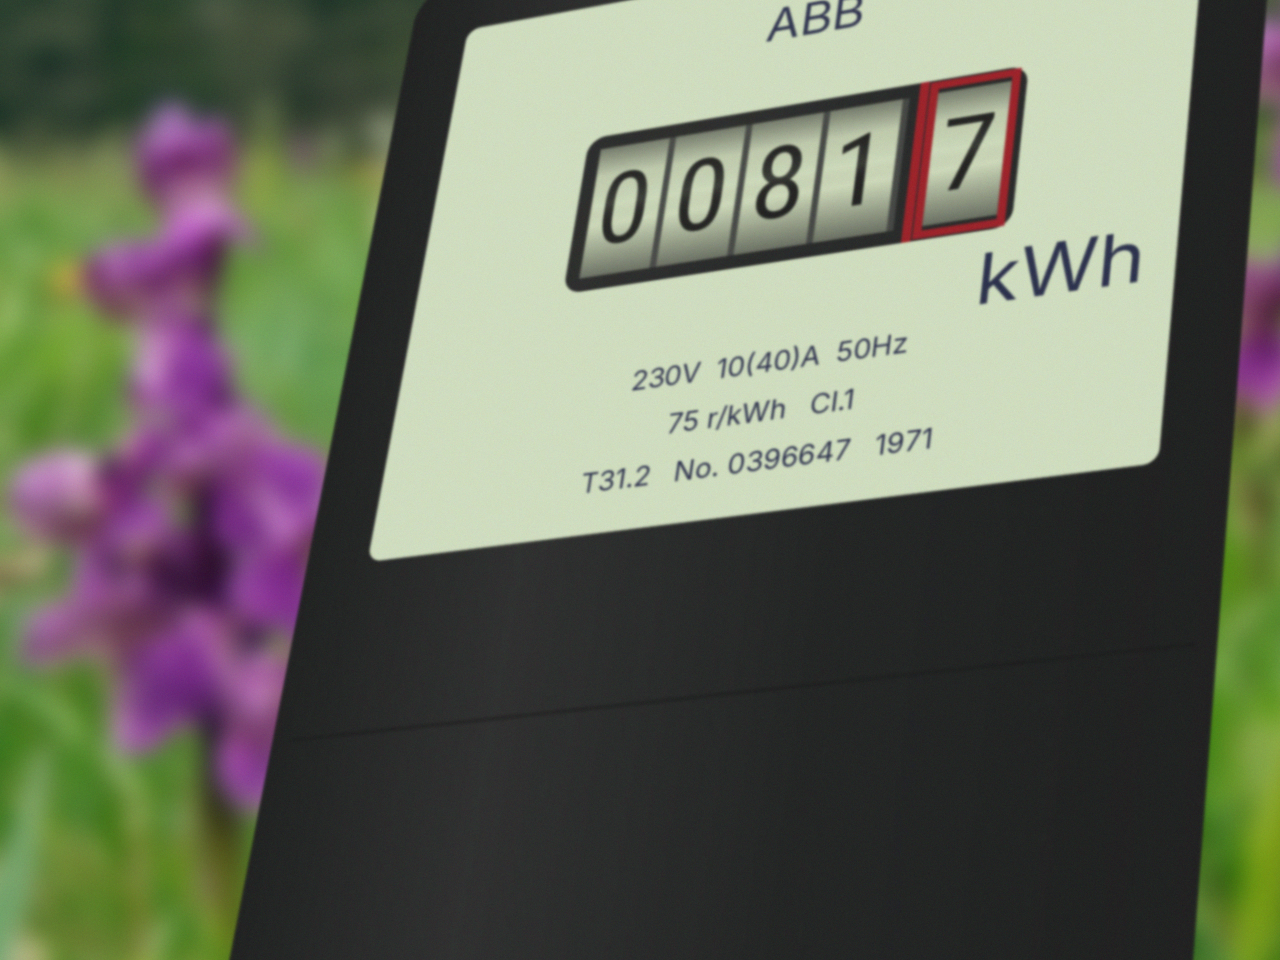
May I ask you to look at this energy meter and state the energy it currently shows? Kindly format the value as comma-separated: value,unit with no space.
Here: 81.7,kWh
